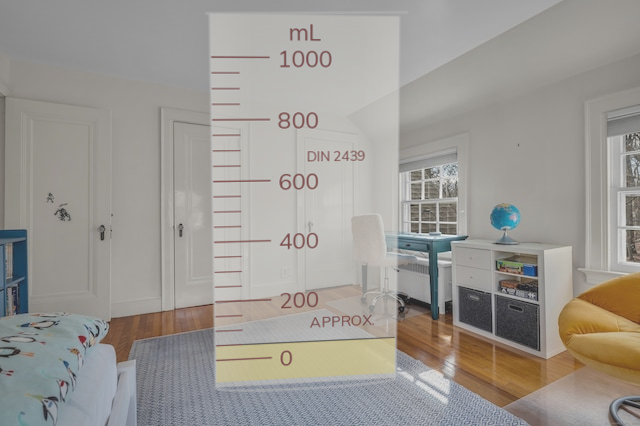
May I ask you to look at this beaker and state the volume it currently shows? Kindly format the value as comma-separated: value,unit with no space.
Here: 50,mL
